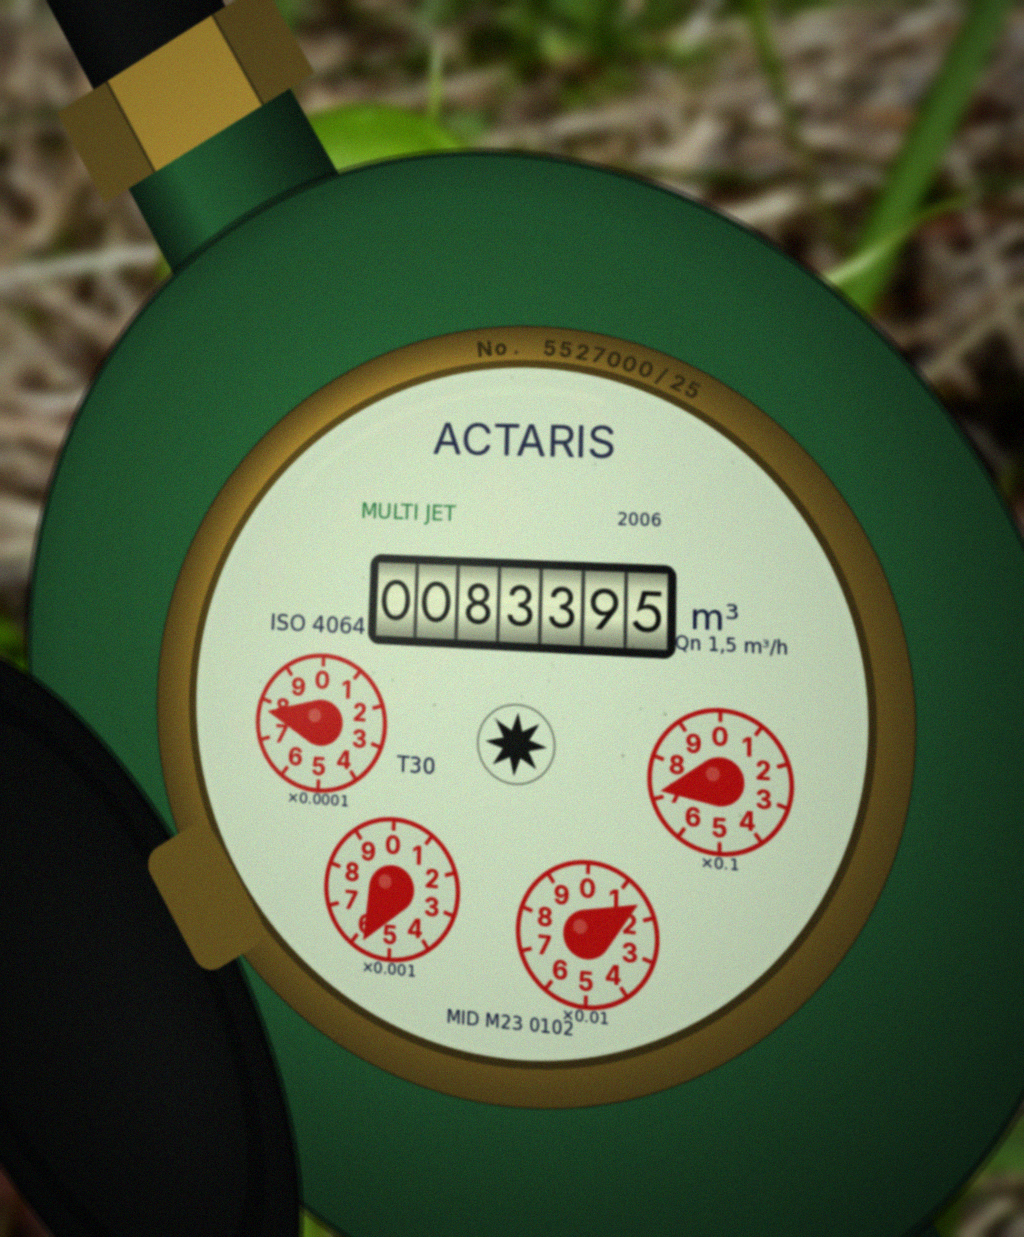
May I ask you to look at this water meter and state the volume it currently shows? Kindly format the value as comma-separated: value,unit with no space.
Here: 83395.7157,m³
